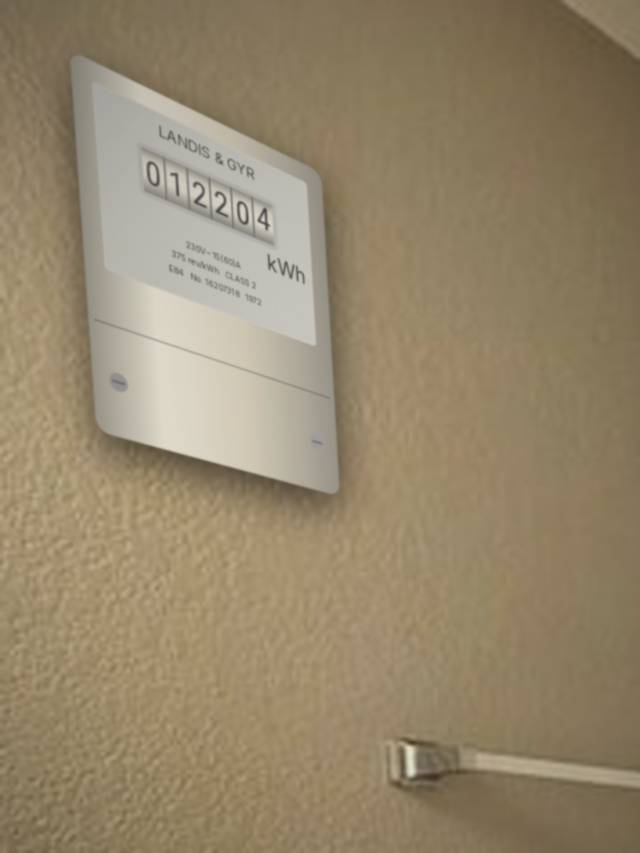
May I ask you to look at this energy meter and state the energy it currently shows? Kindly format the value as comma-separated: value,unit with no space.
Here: 12204,kWh
